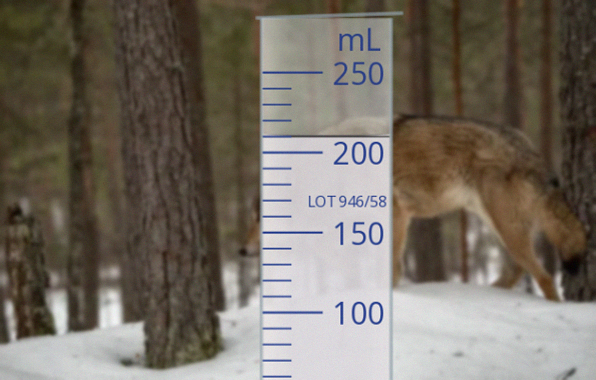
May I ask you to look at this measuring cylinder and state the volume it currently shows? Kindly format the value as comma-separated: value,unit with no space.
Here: 210,mL
